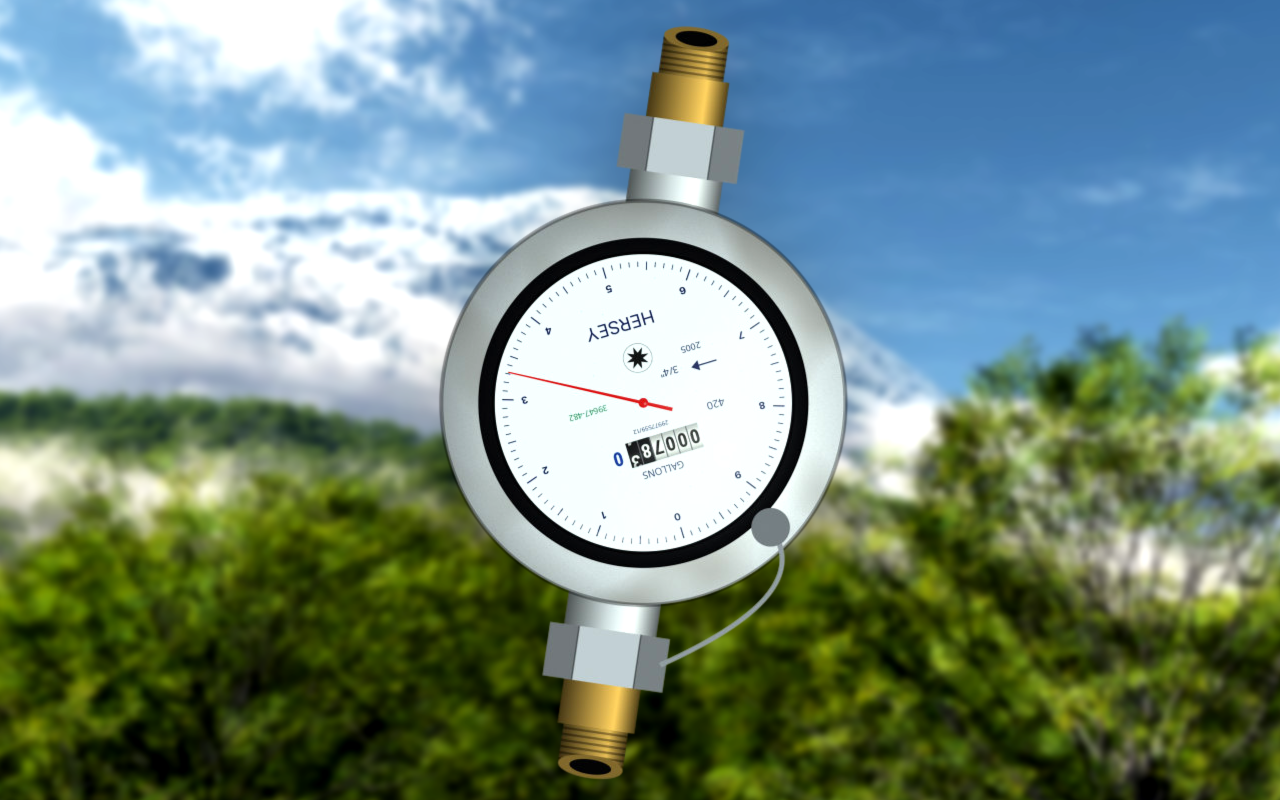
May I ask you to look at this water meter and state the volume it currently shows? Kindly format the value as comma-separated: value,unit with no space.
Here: 7833.3,gal
